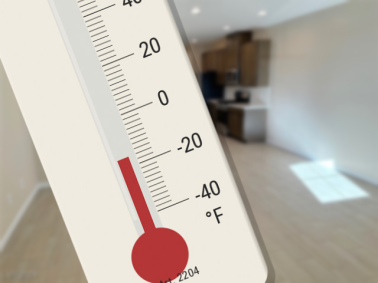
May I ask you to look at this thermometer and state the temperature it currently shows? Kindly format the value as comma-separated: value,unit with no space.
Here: -16,°F
